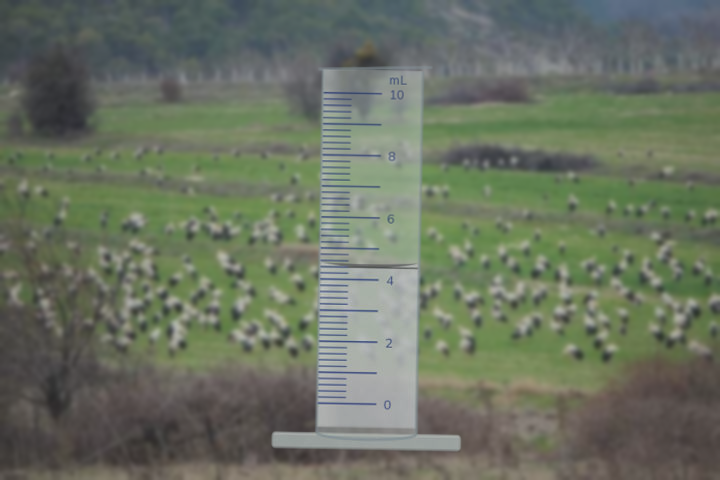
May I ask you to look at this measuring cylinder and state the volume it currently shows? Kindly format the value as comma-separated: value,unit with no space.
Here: 4.4,mL
